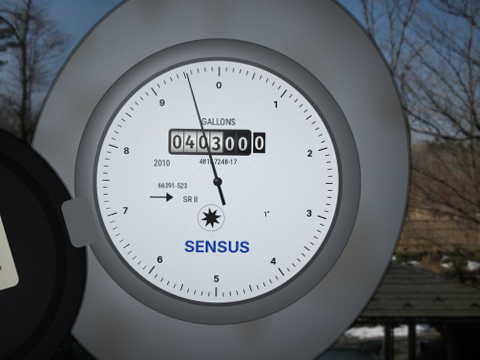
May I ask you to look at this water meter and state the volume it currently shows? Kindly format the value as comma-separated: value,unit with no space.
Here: 402999.5,gal
